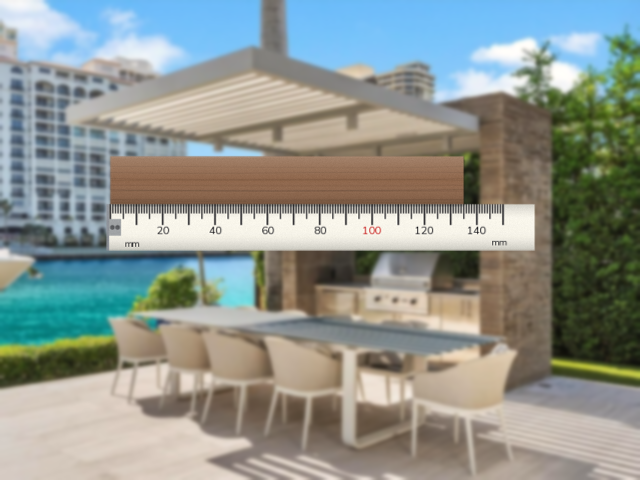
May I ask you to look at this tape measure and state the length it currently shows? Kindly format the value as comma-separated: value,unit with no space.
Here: 135,mm
